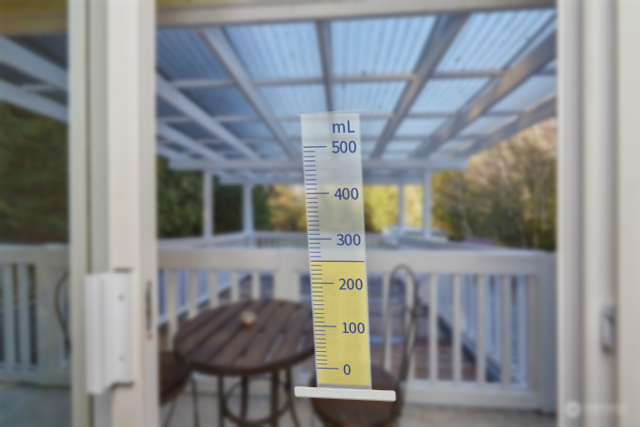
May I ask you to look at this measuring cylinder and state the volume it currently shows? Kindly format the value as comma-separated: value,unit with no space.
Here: 250,mL
